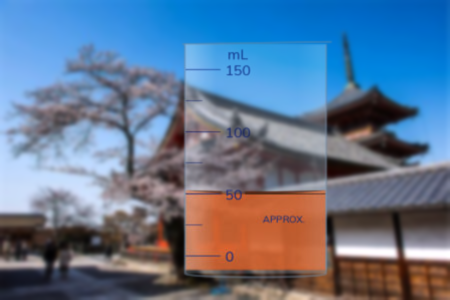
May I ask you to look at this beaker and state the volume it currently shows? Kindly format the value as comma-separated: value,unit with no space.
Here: 50,mL
